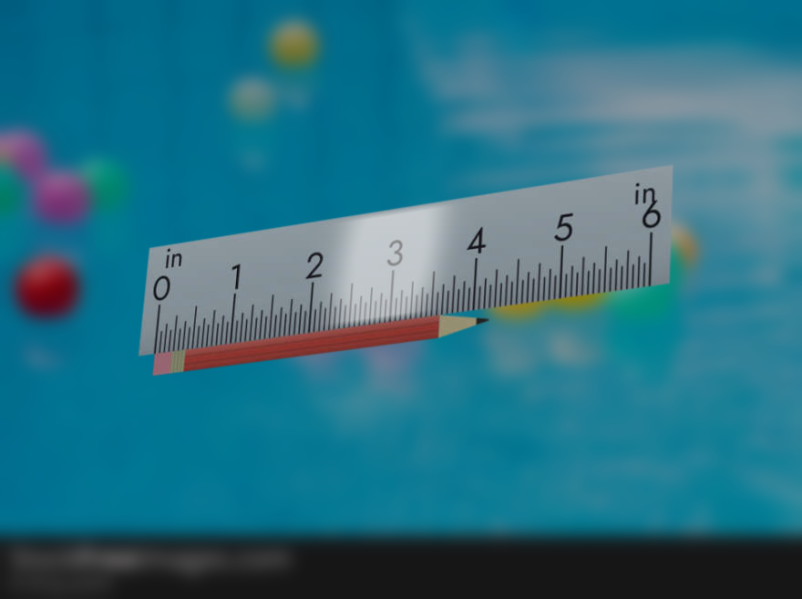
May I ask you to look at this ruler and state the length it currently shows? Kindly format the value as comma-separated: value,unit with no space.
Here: 4.1875,in
